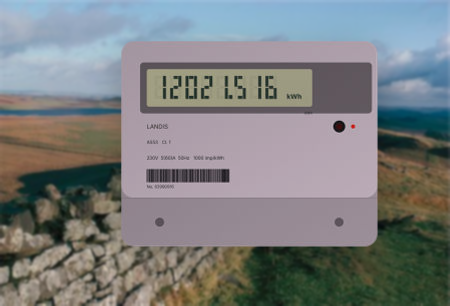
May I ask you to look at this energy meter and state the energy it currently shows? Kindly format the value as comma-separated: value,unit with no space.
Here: 12021.516,kWh
